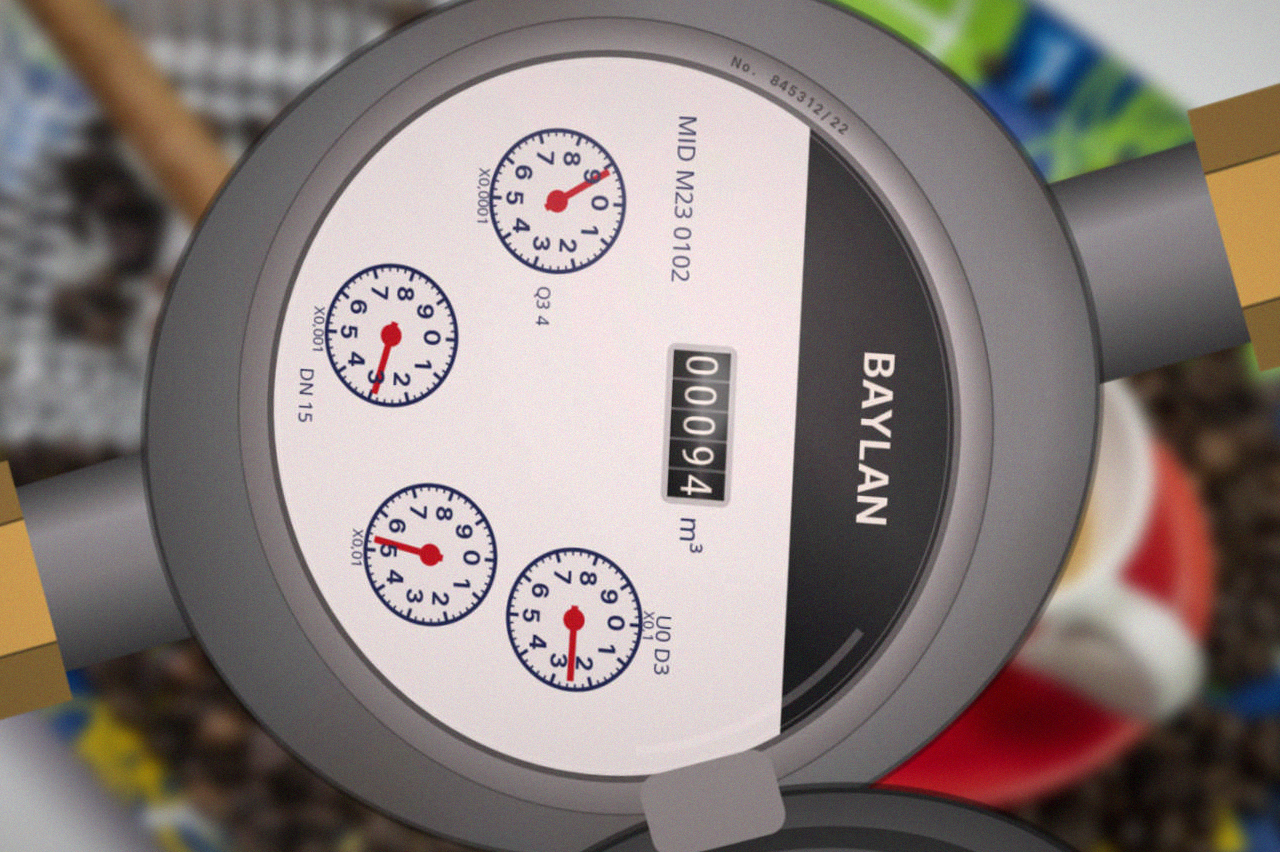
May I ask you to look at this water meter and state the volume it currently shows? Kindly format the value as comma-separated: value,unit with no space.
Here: 94.2529,m³
